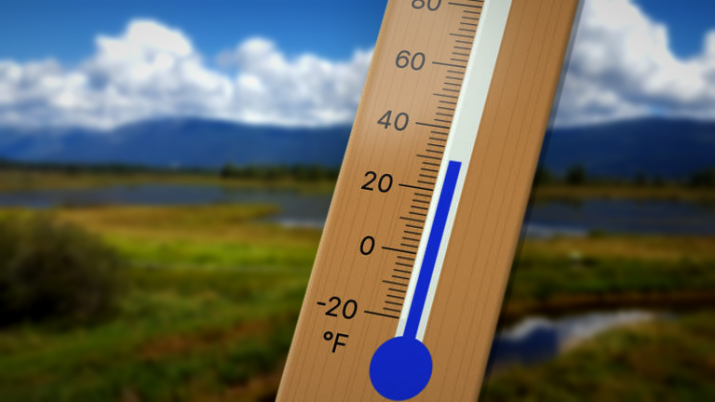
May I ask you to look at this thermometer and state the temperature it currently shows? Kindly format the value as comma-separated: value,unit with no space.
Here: 30,°F
